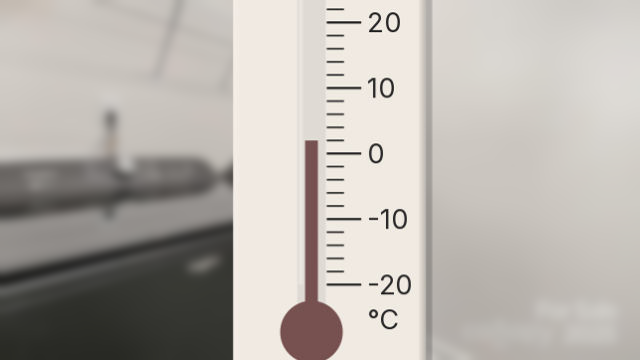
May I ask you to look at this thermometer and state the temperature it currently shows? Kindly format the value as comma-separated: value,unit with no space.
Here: 2,°C
